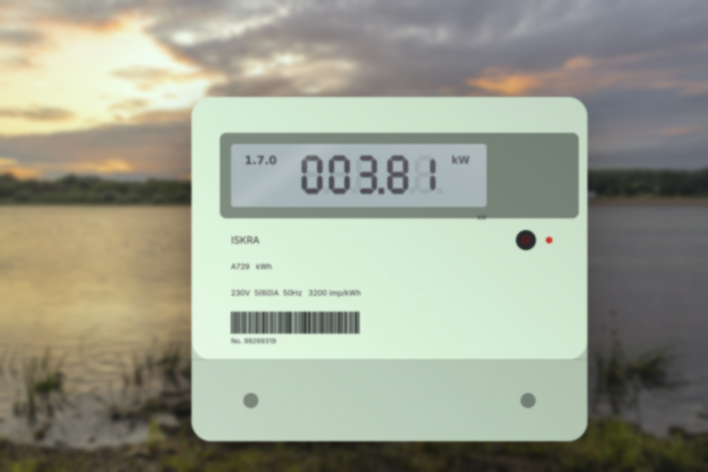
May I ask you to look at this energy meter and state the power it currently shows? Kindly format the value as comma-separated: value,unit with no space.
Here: 3.81,kW
